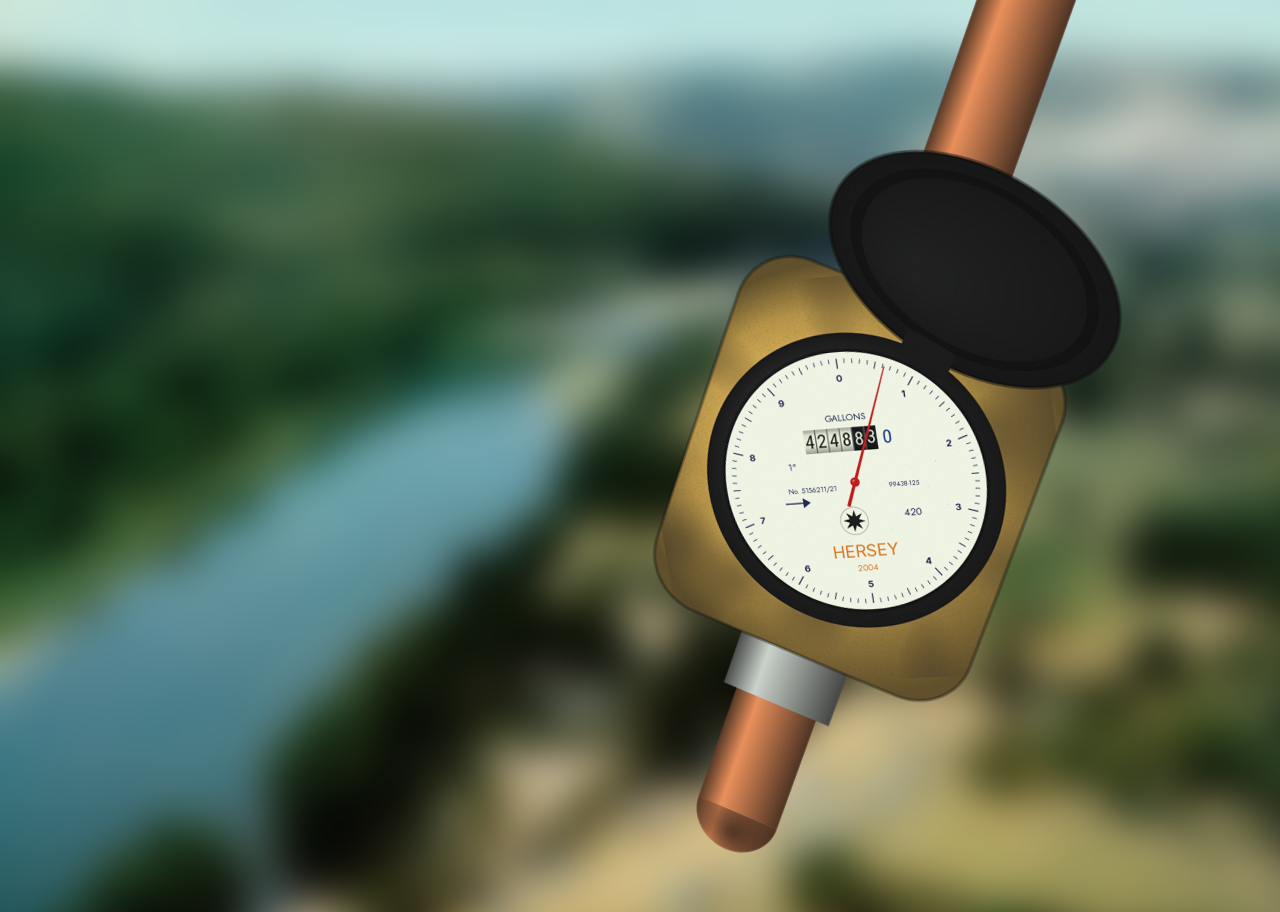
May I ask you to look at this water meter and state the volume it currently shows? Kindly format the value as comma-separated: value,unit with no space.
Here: 4248830.6,gal
